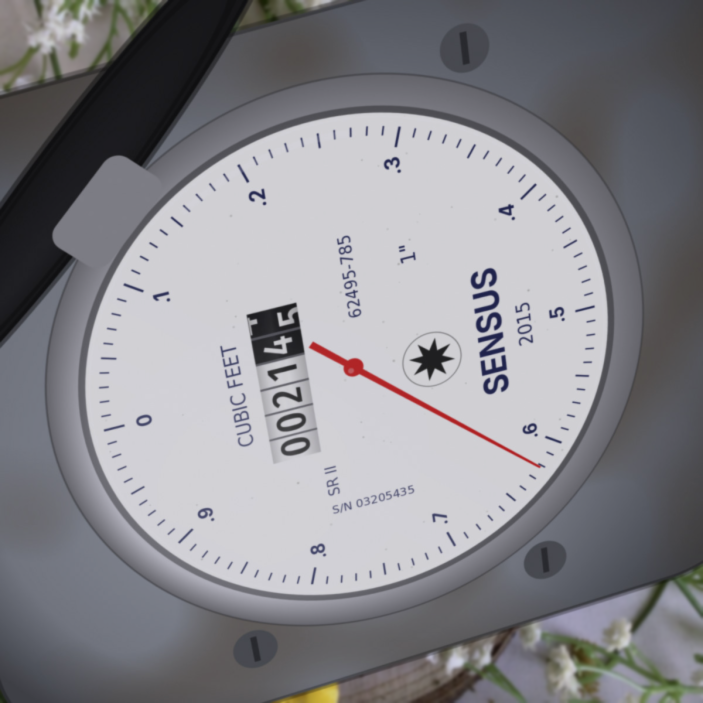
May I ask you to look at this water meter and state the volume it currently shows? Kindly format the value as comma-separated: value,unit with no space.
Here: 2144.62,ft³
